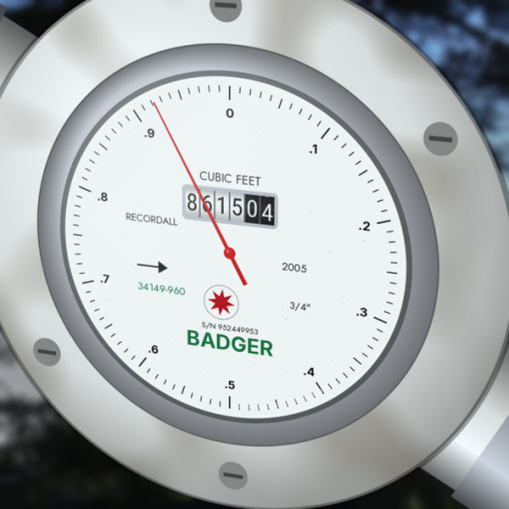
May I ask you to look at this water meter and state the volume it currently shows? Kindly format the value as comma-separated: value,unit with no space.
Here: 861503.92,ft³
